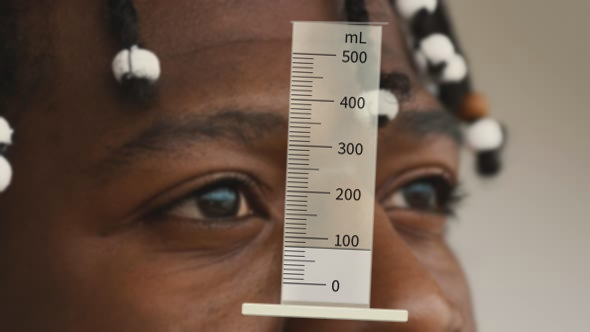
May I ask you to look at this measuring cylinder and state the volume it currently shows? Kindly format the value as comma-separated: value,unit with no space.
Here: 80,mL
